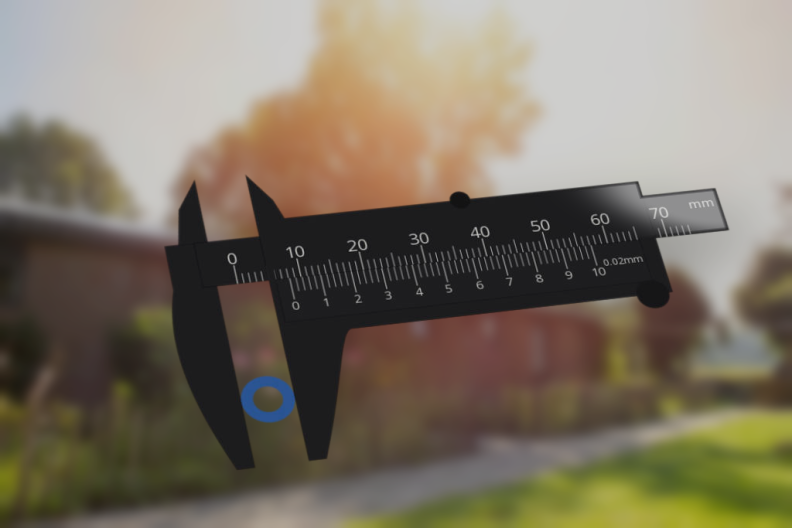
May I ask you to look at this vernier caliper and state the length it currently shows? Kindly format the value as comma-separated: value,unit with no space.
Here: 8.2,mm
